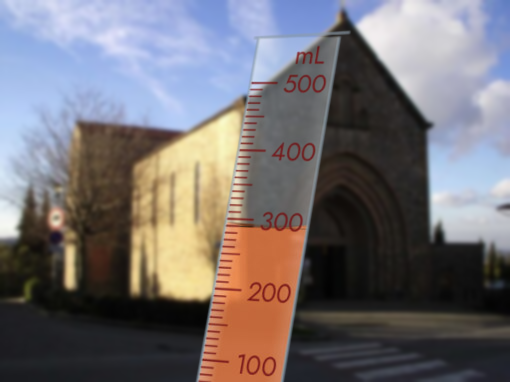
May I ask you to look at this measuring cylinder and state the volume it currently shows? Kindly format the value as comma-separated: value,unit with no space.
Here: 290,mL
